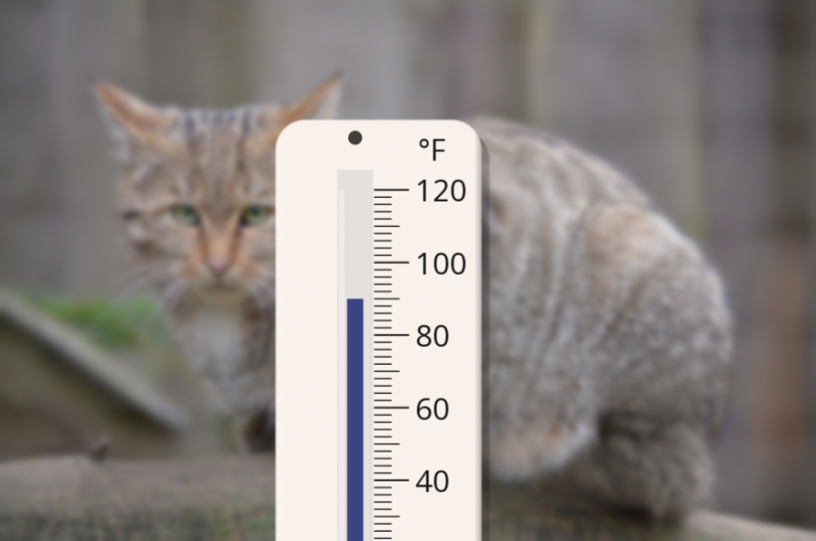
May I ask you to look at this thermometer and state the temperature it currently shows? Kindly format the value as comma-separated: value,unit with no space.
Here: 90,°F
